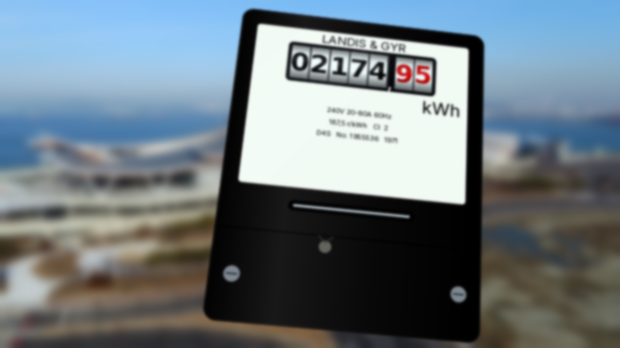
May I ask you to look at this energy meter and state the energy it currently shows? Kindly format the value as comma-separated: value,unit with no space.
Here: 2174.95,kWh
